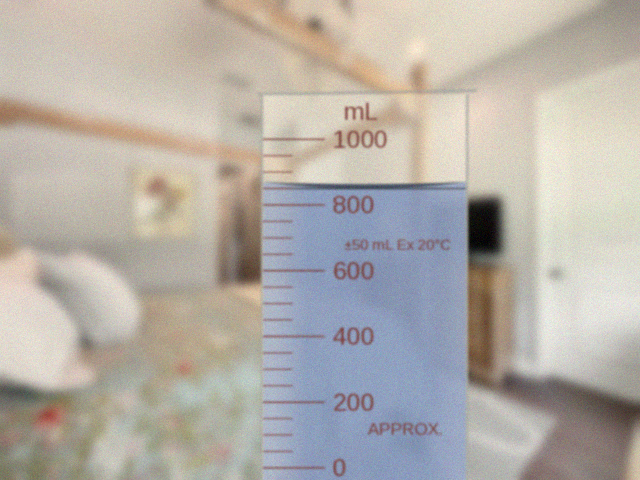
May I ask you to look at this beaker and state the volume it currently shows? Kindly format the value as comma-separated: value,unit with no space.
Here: 850,mL
